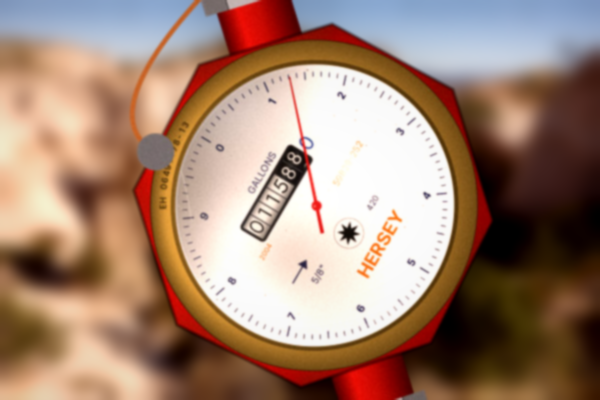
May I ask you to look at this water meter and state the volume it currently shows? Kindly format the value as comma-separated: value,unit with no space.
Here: 115881.3,gal
